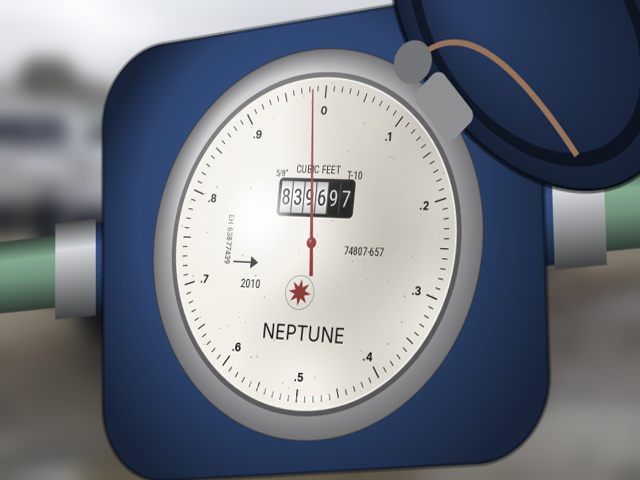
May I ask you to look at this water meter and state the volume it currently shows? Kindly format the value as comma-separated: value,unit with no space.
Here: 839696.98,ft³
